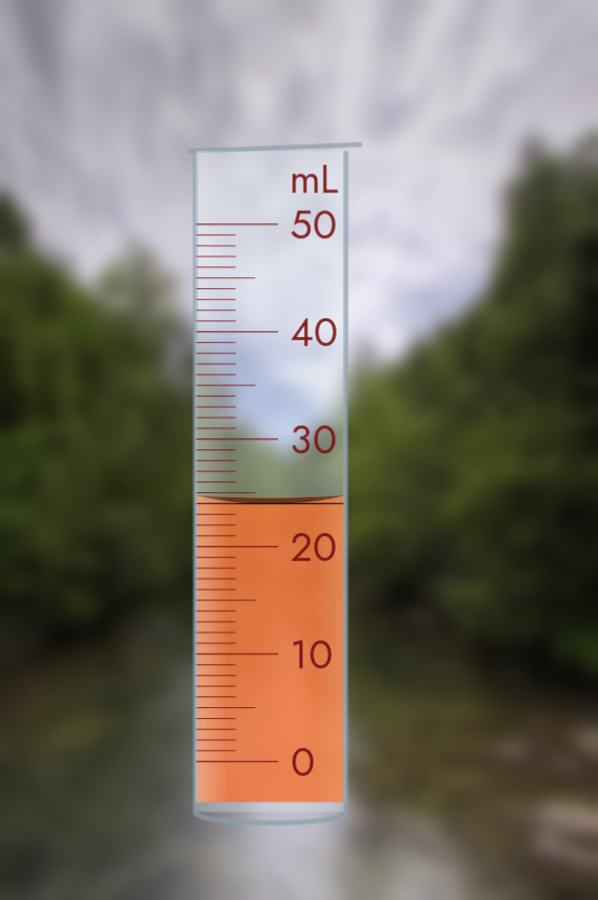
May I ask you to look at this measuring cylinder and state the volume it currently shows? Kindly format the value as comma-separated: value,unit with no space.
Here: 24,mL
